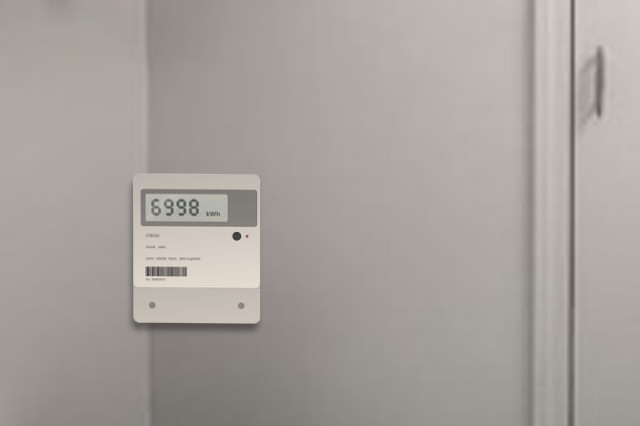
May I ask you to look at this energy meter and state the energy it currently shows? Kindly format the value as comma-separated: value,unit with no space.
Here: 6998,kWh
